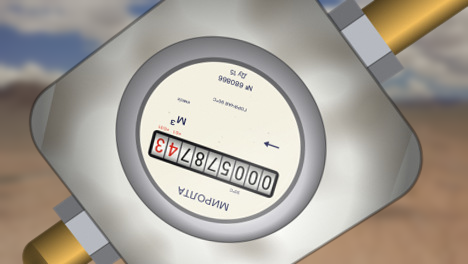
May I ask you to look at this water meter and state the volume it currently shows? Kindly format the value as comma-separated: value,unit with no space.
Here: 5787.43,m³
